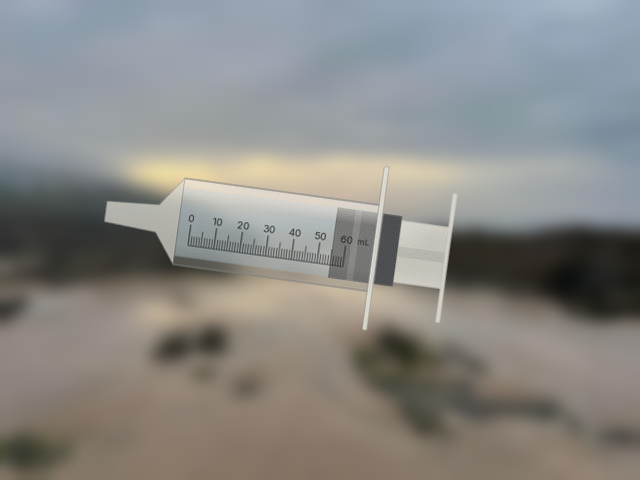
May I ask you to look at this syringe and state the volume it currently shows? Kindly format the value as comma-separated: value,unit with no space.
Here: 55,mL
